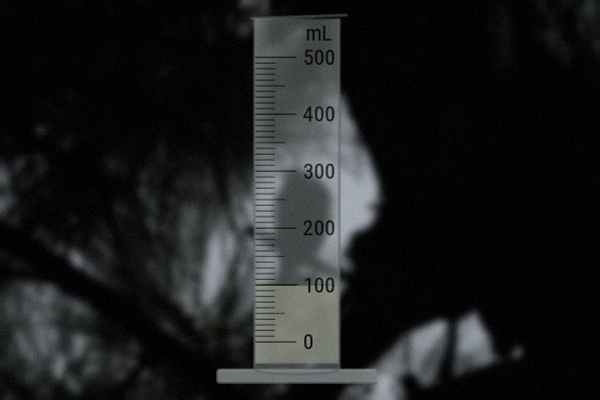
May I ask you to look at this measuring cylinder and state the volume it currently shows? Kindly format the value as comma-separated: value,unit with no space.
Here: 100,mL
